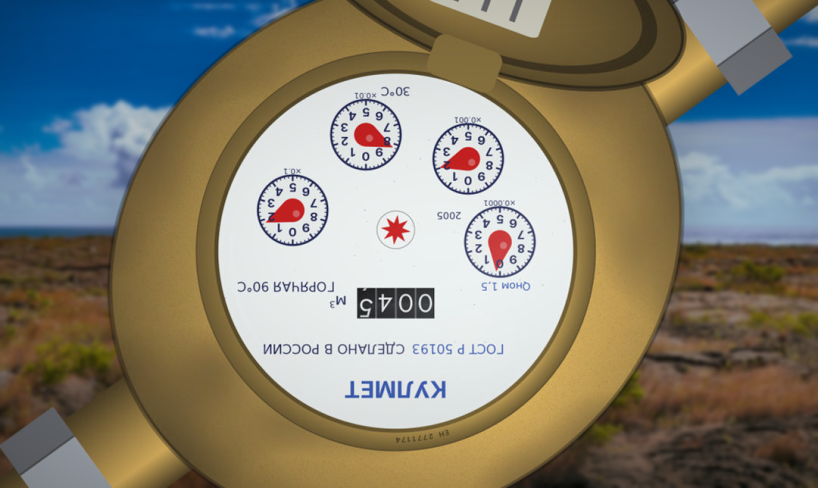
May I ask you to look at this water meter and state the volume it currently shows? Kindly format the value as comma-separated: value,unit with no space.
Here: 45.1820,m³
